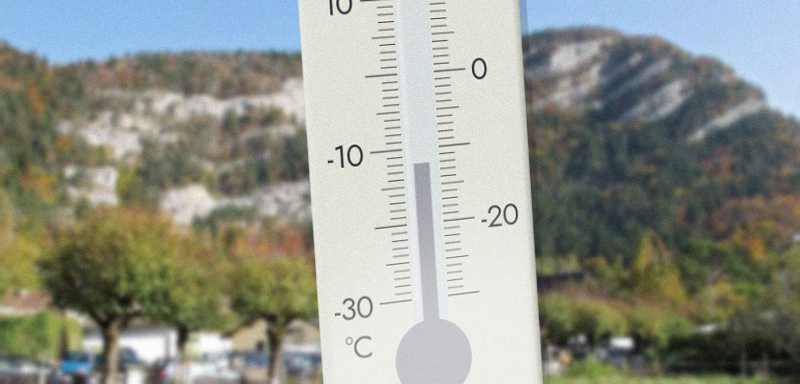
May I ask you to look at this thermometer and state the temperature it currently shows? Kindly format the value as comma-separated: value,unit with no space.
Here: -12,°C
